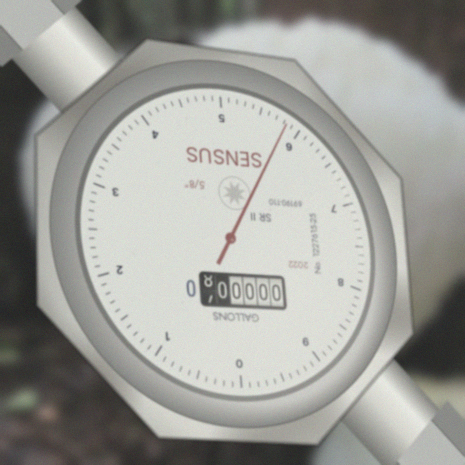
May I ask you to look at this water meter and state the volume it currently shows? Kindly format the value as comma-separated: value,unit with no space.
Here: 75.8,gal
